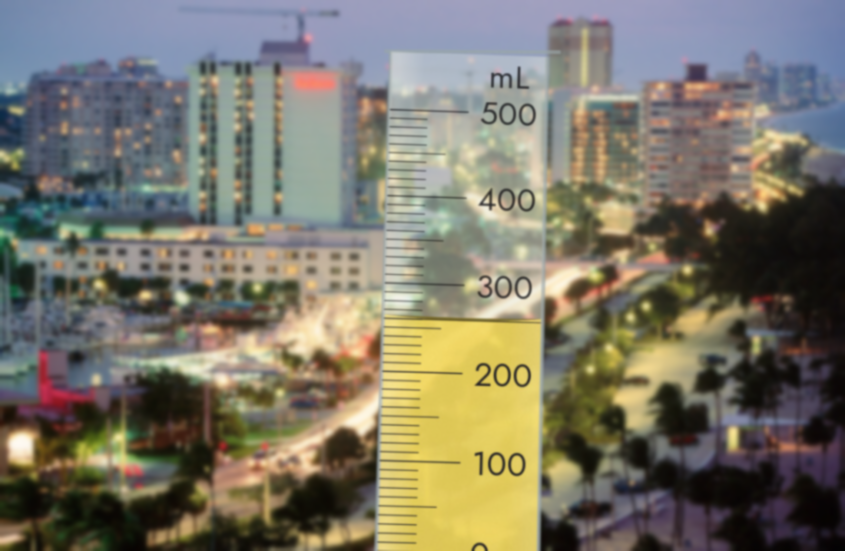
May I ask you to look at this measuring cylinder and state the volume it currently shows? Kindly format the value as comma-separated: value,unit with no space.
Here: 260,mL
